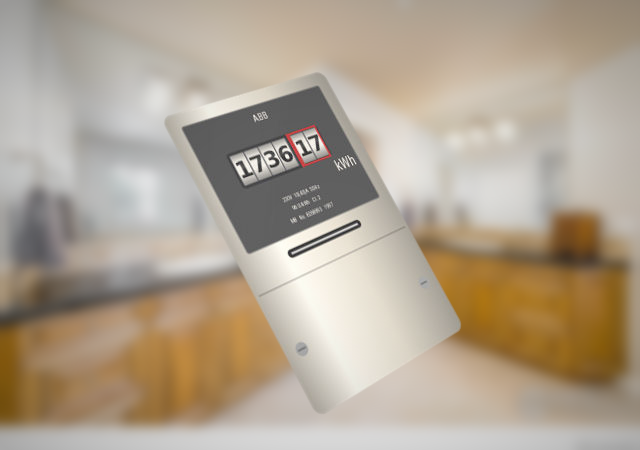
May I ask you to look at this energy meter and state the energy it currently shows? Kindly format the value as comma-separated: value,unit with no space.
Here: 1736.17,kWh
